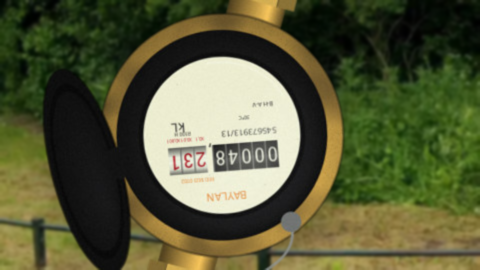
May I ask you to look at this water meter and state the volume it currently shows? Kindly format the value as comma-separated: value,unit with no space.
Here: 48.231,kL
